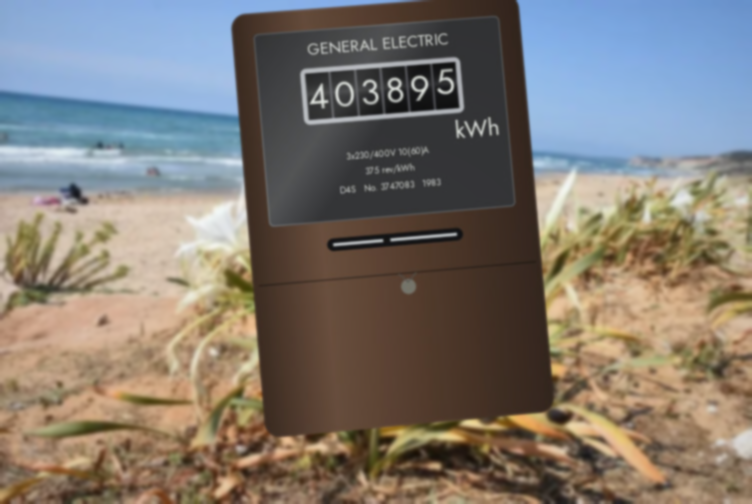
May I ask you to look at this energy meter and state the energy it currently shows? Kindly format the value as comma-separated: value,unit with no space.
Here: 403895,kWh
